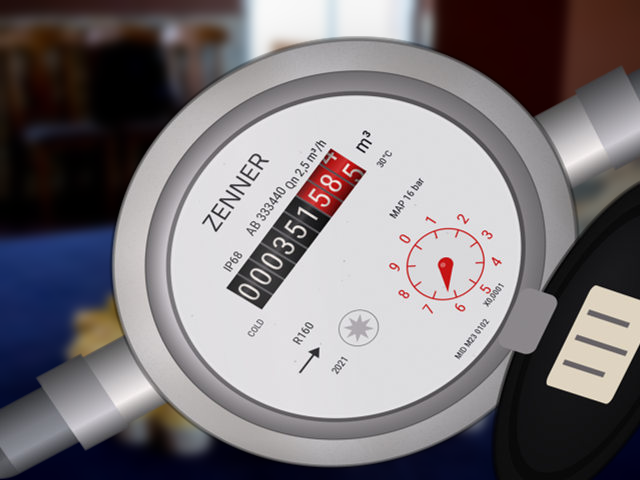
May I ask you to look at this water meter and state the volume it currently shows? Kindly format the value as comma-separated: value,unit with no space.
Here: 351.5846,m³
